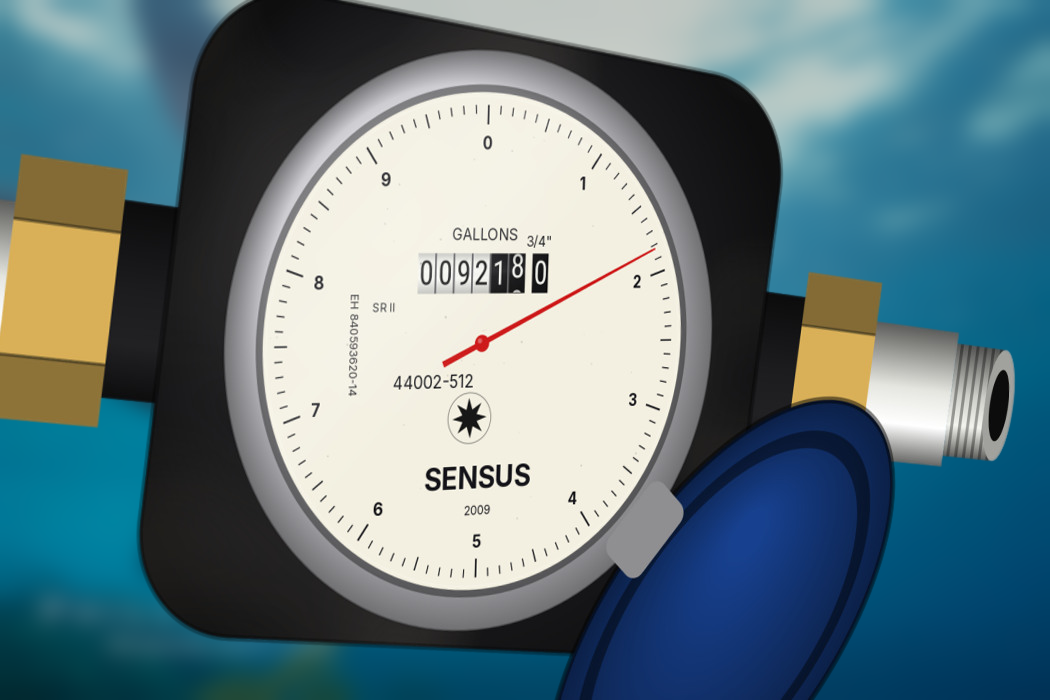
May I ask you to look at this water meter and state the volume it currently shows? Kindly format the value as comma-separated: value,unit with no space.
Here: 92181.8,gal
